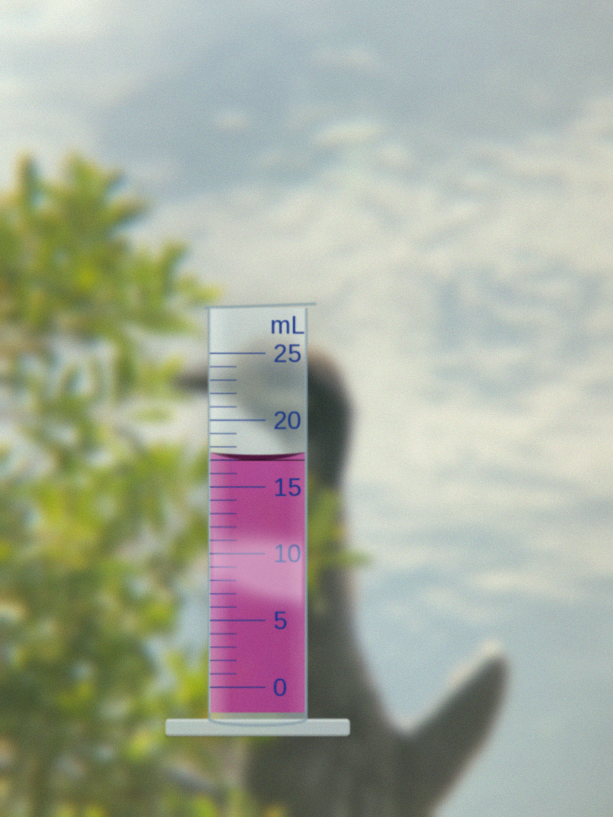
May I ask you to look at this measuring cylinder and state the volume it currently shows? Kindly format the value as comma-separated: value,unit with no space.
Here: 17,mL
